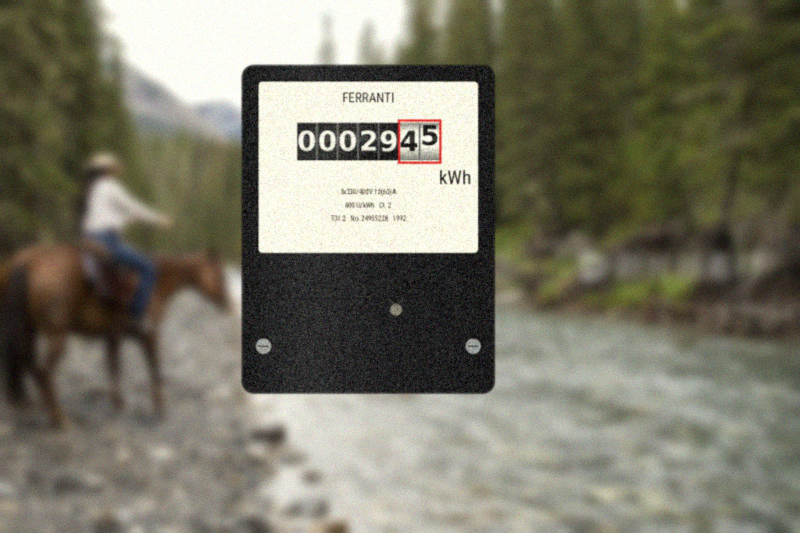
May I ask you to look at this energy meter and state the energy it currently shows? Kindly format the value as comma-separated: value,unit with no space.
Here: 29.45,kWh
